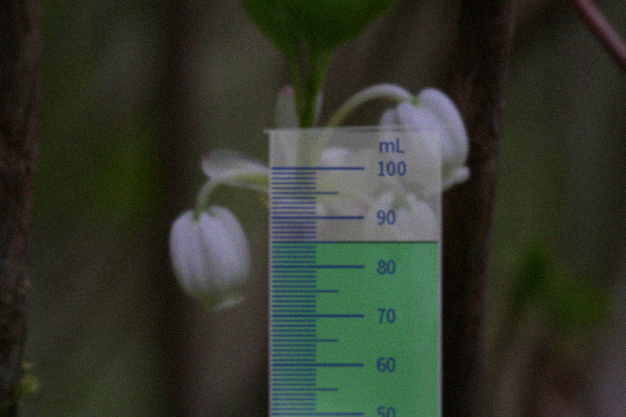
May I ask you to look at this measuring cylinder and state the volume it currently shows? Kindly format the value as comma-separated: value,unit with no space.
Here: 85,mL
